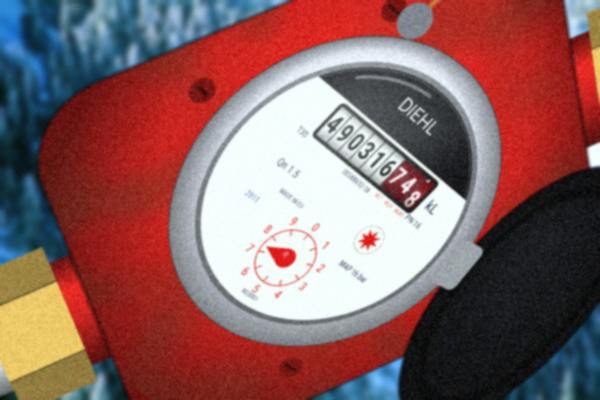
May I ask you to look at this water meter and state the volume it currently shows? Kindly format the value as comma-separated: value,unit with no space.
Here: 490316.7477,kL
